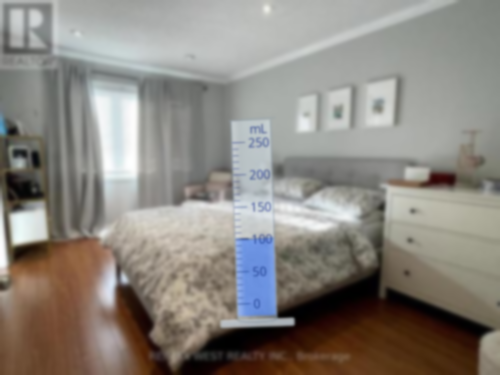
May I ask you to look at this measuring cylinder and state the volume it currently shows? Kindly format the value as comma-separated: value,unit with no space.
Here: 100,mL
